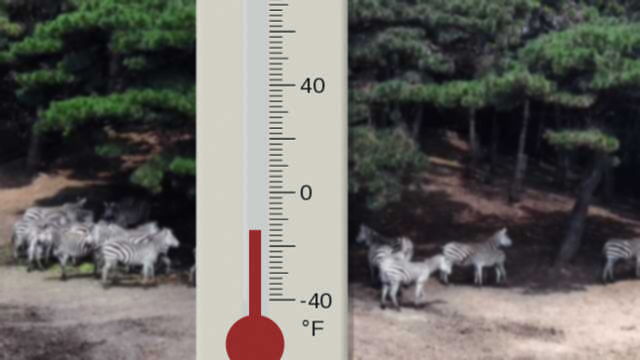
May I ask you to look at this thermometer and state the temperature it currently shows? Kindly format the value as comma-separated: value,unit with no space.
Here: -14,°F
